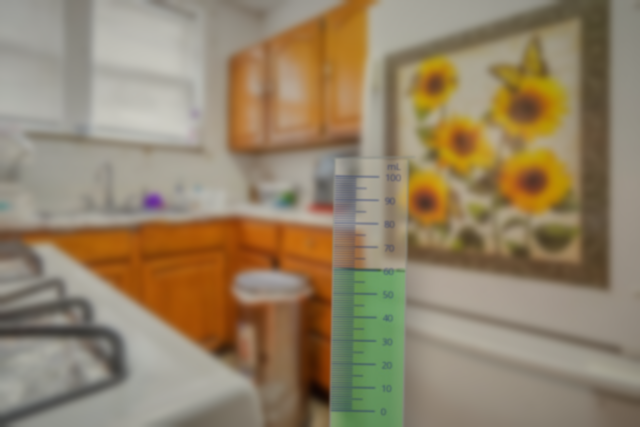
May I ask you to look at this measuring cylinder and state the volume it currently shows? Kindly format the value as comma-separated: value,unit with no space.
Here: 60,mL
